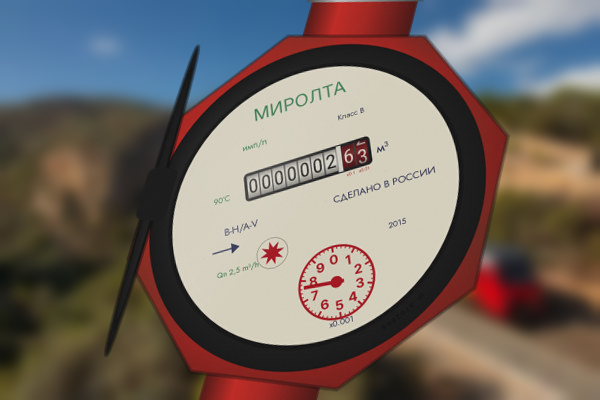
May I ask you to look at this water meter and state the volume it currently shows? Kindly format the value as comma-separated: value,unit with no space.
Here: 2.627,m³
